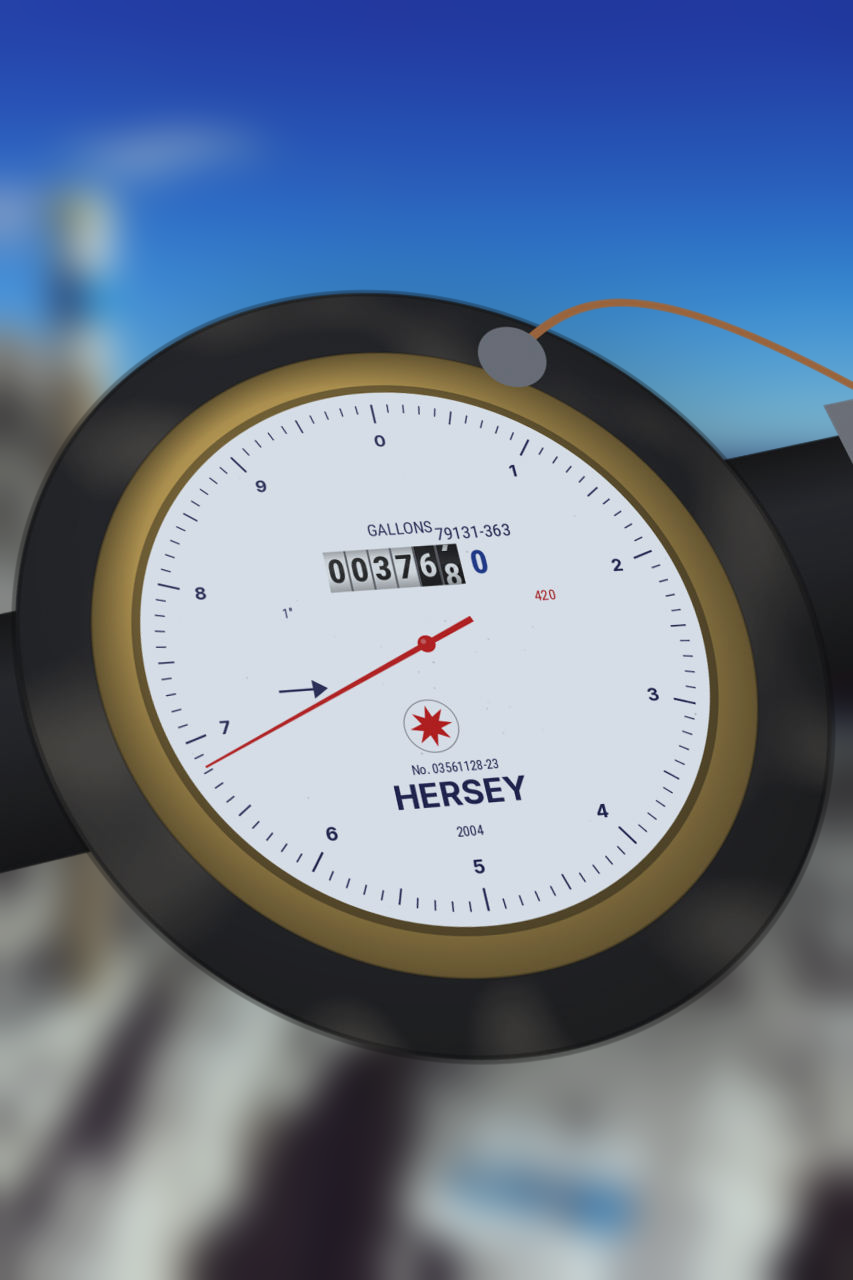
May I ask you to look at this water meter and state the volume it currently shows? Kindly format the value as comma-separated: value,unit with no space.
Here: 37676.8,gal
